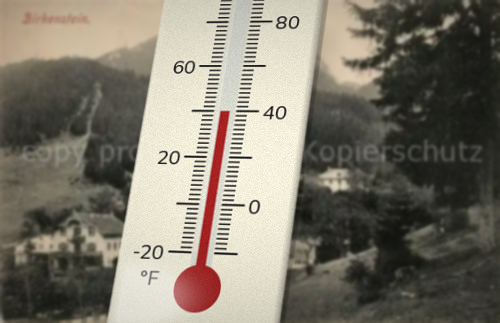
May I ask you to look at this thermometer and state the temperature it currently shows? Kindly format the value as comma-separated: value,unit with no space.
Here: 40,°F
